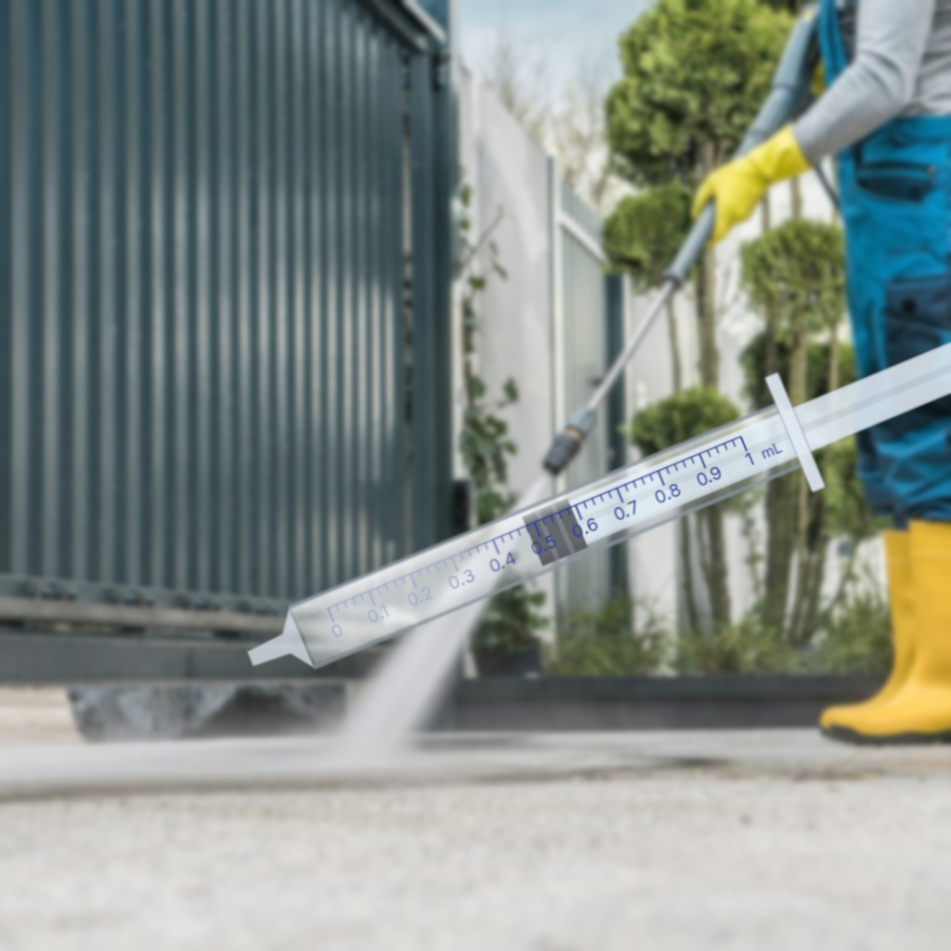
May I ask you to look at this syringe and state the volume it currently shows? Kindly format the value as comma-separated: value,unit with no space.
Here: 0.48,mL
